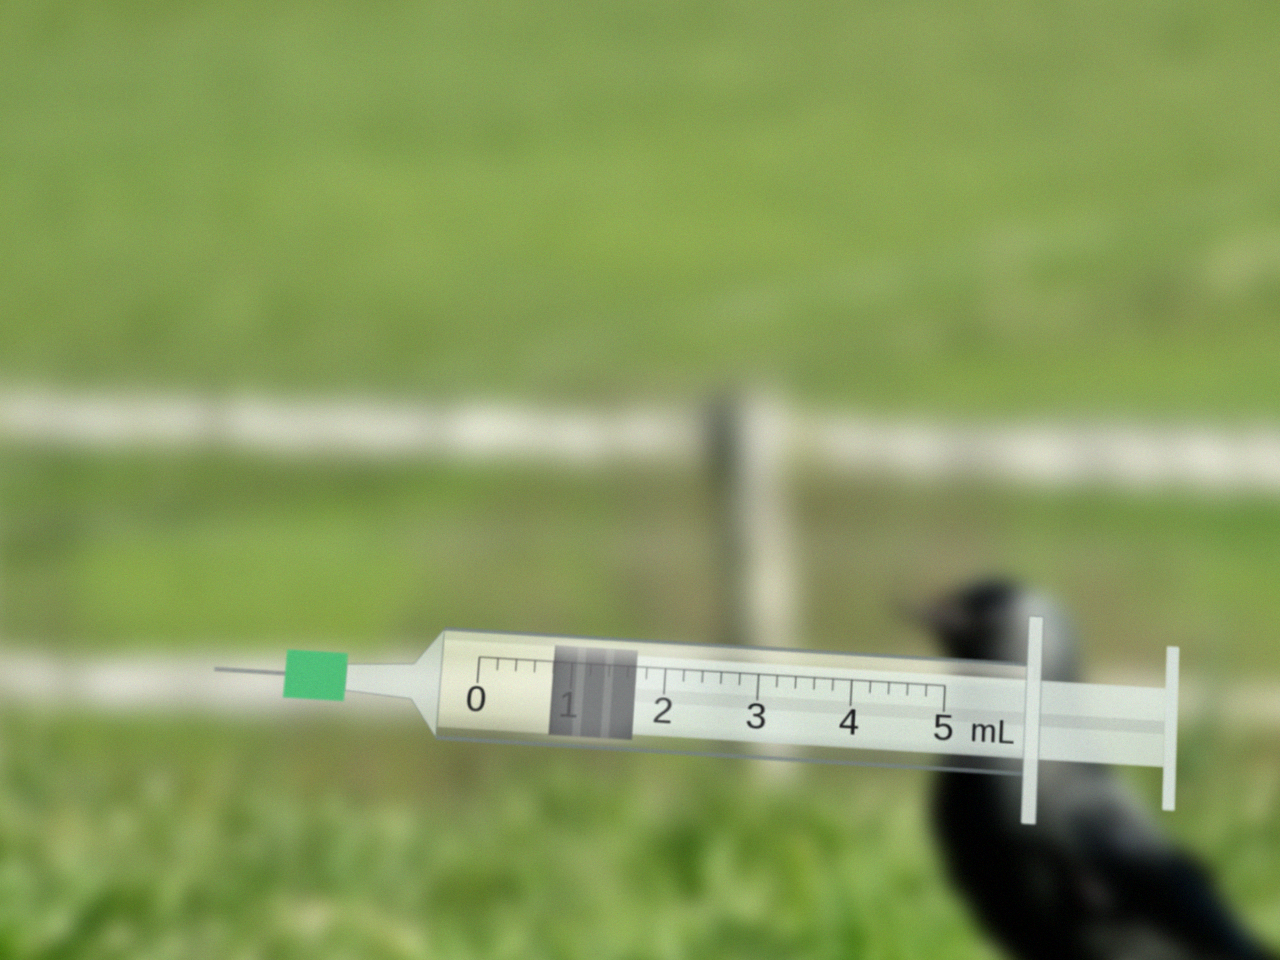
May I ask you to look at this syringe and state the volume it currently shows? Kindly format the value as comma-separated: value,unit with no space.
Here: 0.8,mL
